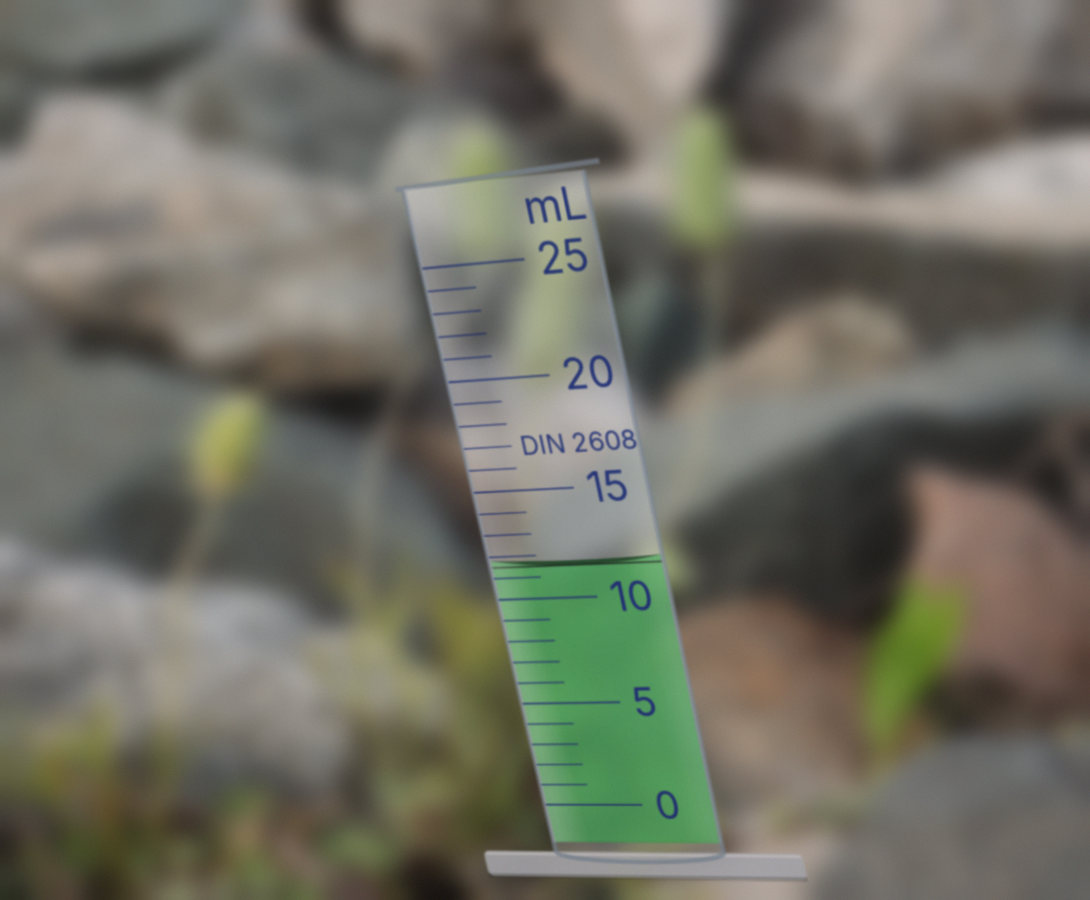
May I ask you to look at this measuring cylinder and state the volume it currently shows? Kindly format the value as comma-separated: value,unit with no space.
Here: 11.5,mL
